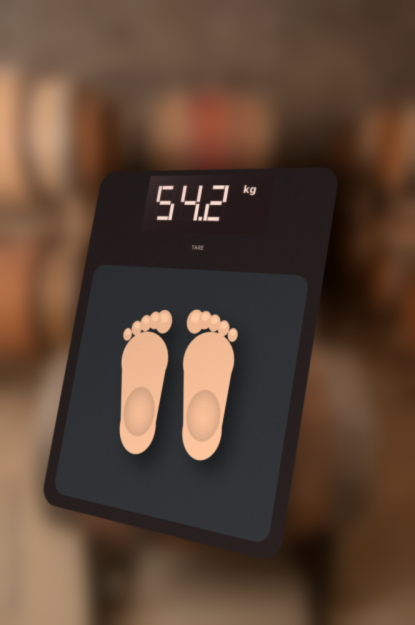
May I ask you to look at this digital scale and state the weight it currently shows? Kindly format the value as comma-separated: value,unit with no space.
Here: 54.2,kg
